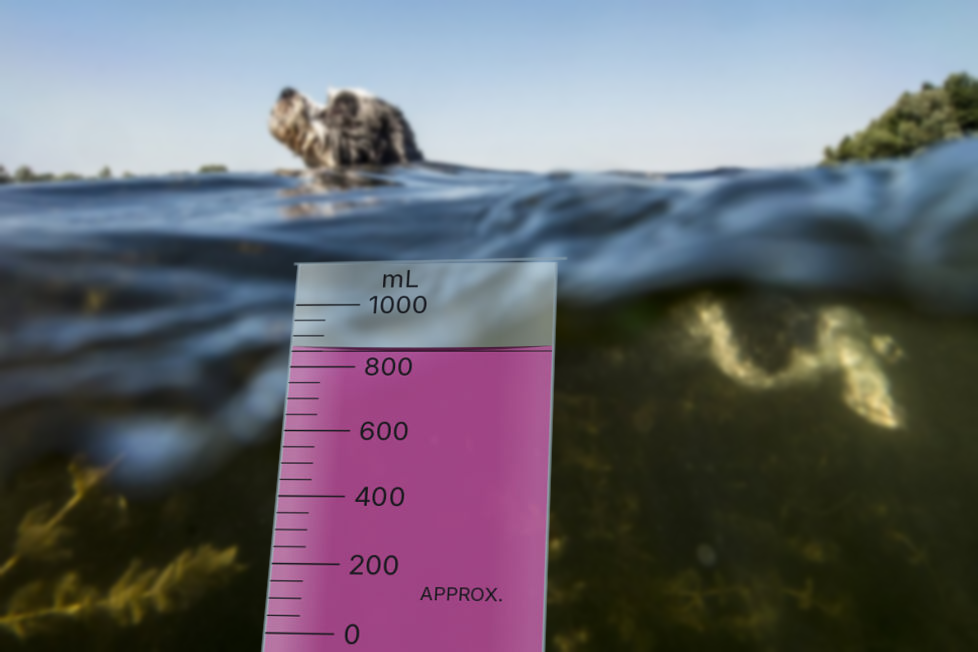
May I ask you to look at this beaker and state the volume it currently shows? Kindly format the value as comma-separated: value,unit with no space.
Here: 850,mL
